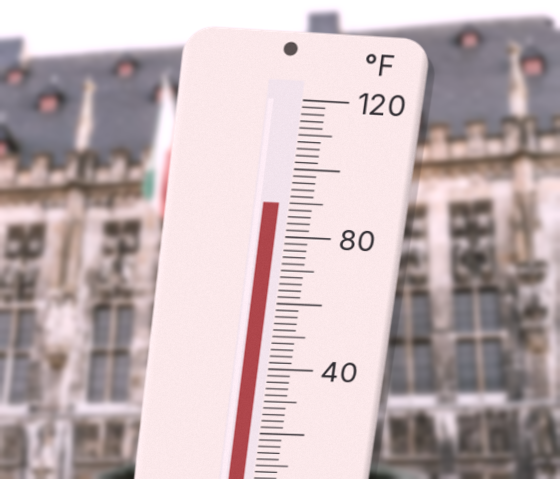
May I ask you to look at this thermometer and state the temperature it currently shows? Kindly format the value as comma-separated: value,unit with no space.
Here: 90,°F
